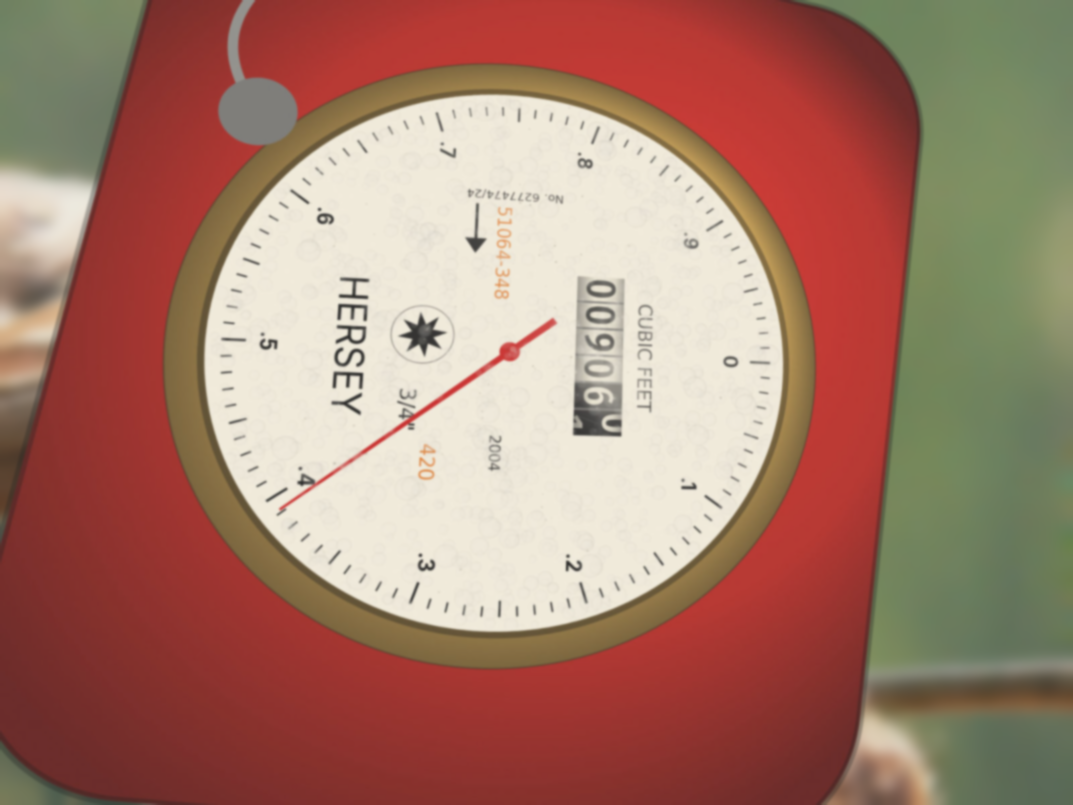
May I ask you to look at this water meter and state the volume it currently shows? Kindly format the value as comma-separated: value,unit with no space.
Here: 9060.39,ft³
